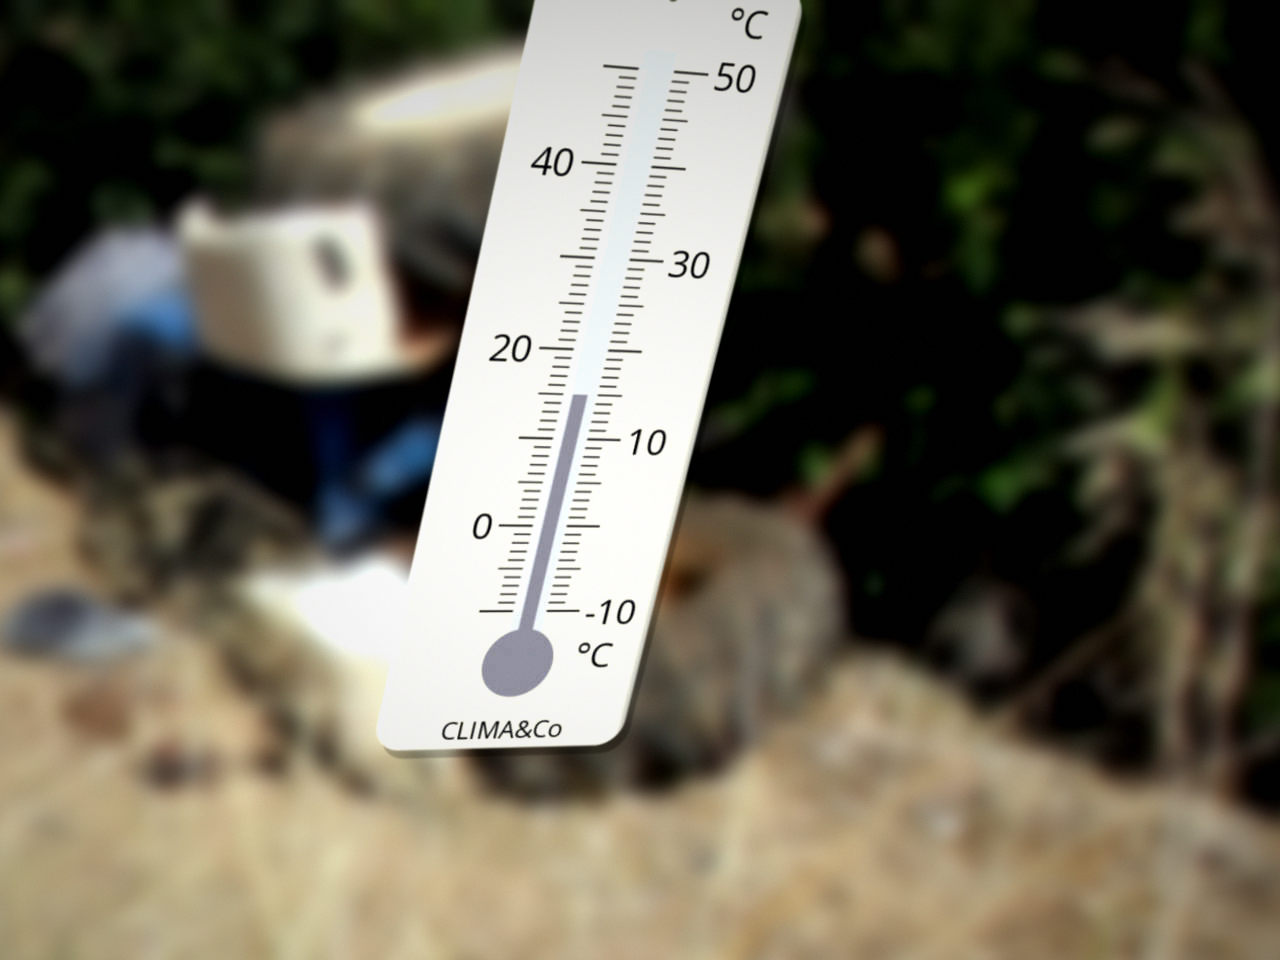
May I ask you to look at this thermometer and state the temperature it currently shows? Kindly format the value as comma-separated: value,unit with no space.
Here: 15,°C
